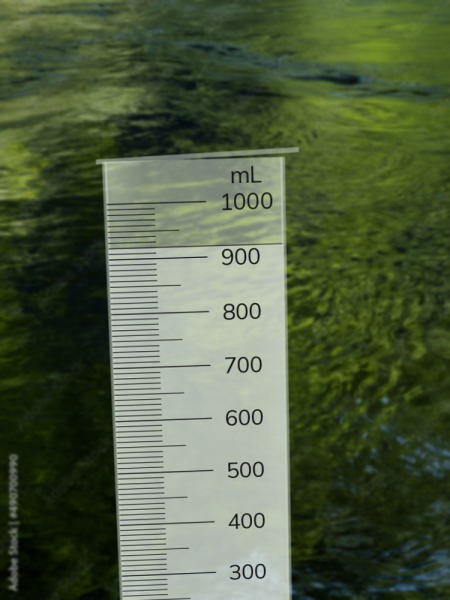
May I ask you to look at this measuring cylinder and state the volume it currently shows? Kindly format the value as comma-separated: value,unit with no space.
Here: 920,mL
